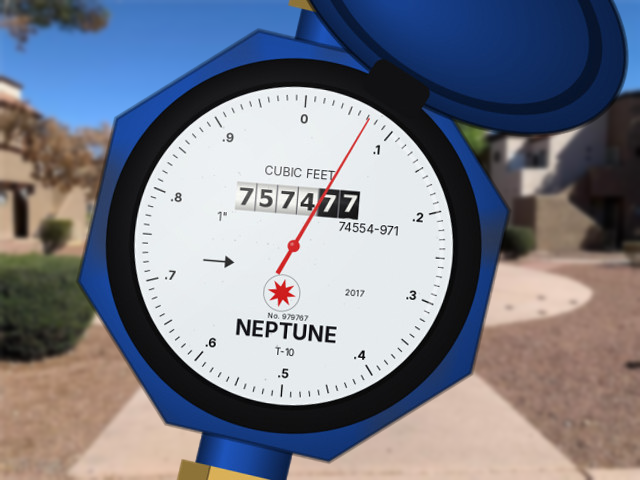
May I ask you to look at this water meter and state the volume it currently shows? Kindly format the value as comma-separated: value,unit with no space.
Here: 757477.07,ft³
